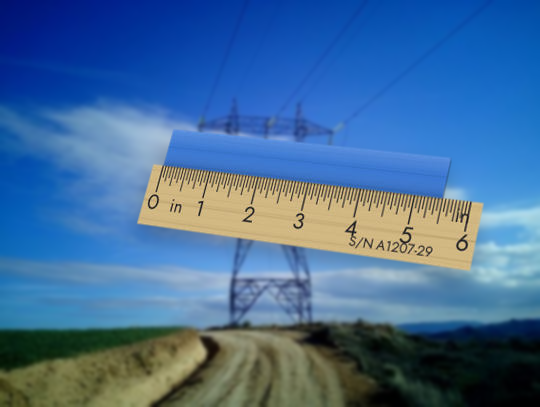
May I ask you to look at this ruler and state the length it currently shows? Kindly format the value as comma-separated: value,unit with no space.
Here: 5.5,in
